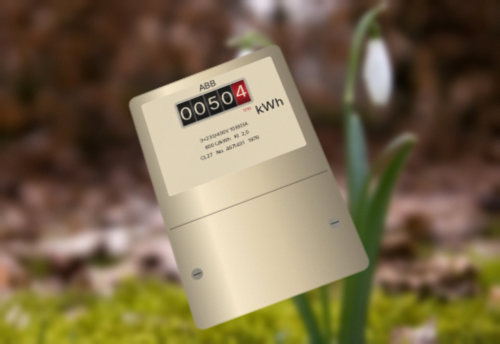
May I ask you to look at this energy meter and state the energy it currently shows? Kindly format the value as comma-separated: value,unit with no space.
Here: 50.4,kWh
